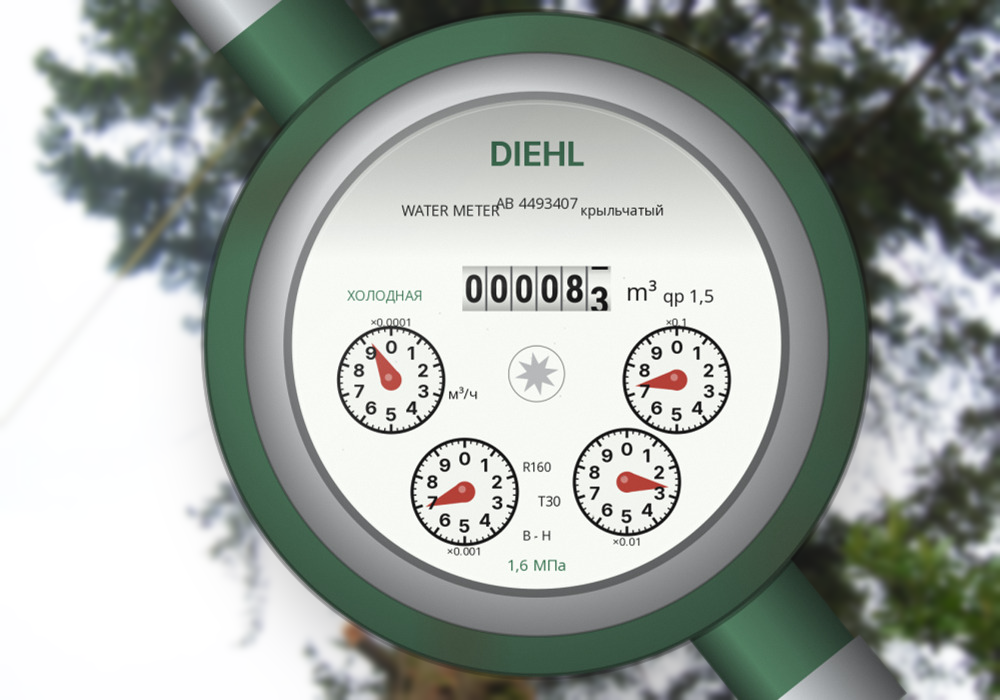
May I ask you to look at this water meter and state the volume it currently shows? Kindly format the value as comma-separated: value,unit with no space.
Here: 82.7269,m³
